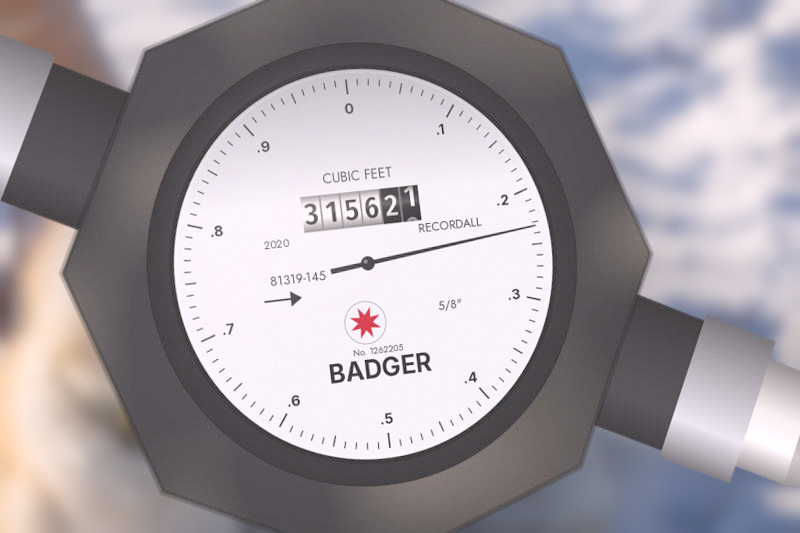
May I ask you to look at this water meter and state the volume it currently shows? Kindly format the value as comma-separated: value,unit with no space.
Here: 315621.23,ft³
